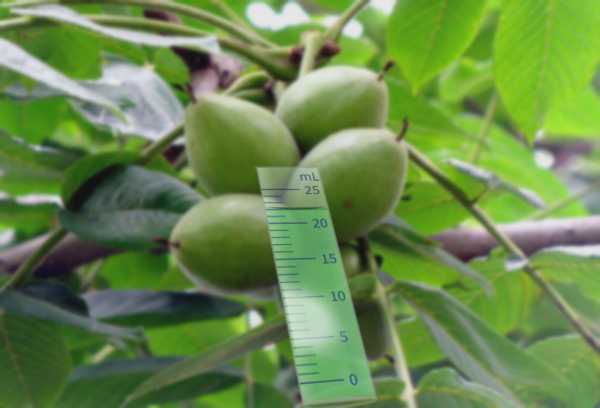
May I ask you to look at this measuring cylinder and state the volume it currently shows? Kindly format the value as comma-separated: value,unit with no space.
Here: 22,mL
